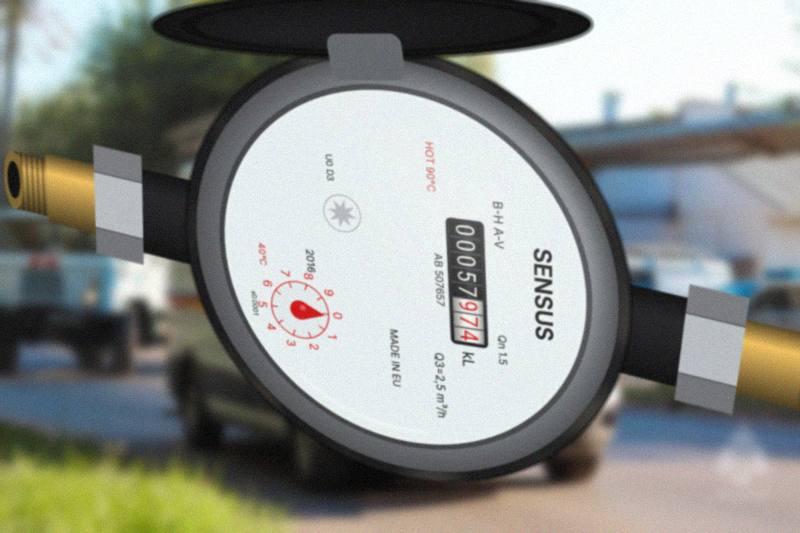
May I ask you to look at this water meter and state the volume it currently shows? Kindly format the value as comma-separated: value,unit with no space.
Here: 57.9740,kL
